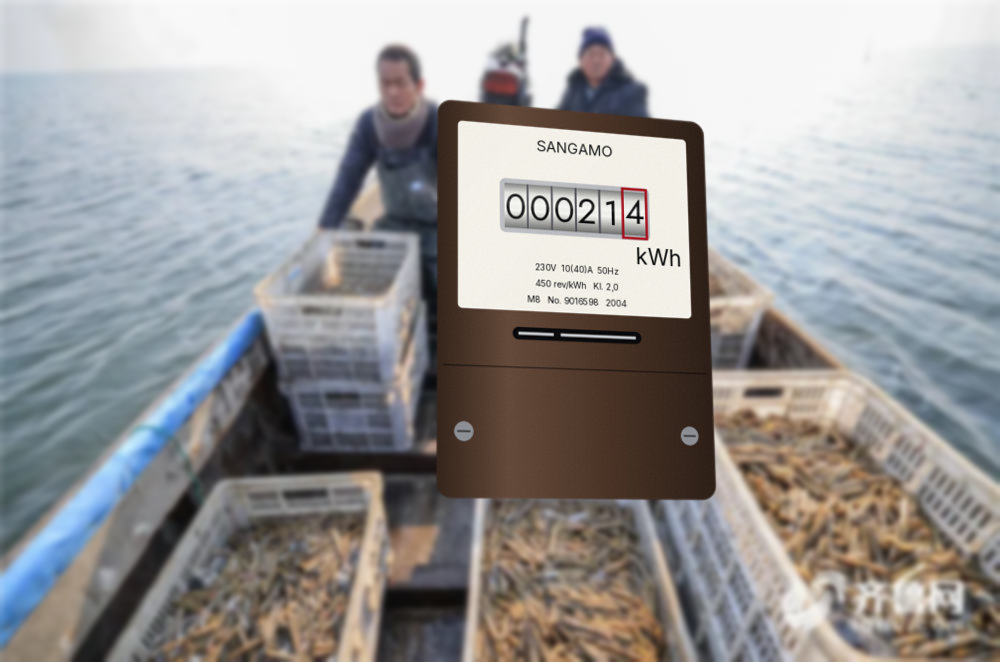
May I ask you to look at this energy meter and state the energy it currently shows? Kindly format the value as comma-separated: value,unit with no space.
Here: 21.4,kWh
